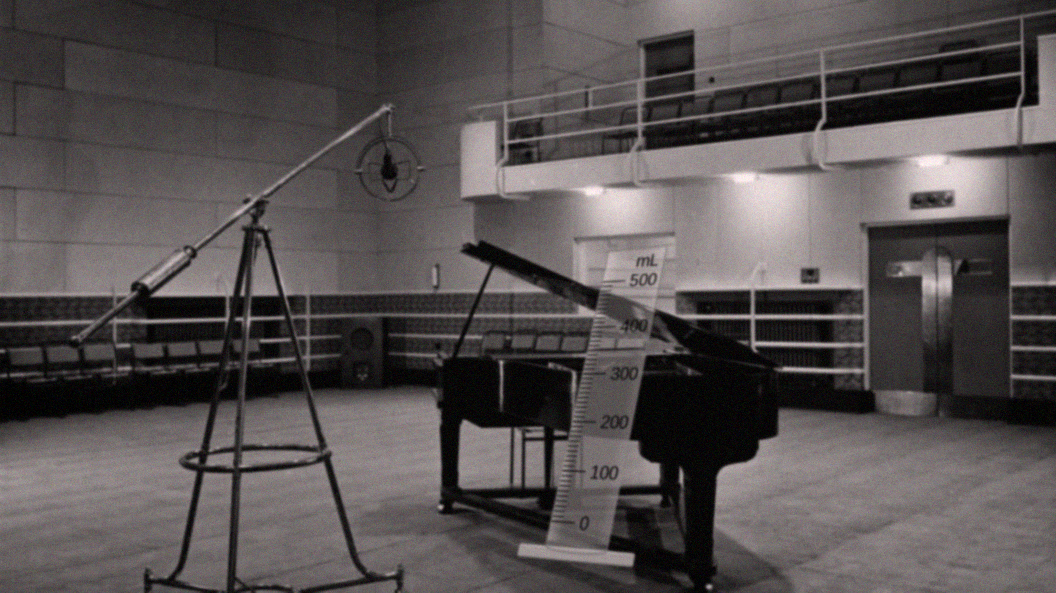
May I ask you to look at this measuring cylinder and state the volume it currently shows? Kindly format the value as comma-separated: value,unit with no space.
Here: 350,mL
